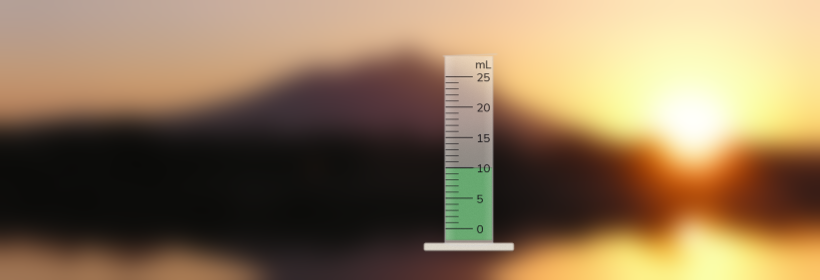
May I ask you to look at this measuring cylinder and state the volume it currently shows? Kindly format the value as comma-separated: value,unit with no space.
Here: 10,mL
